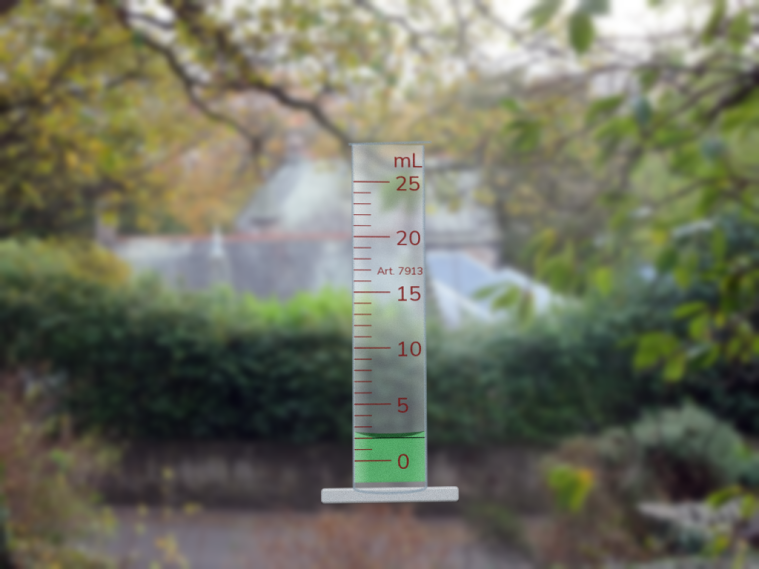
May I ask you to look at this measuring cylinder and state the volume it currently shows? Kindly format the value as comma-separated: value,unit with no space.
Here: 2,mL
